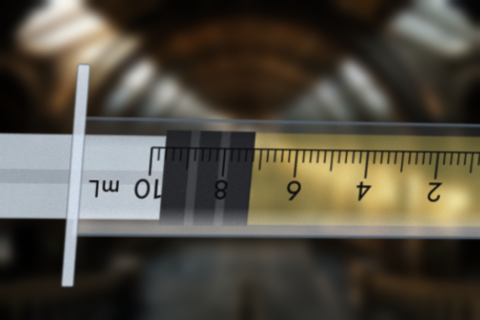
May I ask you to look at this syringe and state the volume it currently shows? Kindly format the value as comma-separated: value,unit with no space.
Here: 7.2,mL
